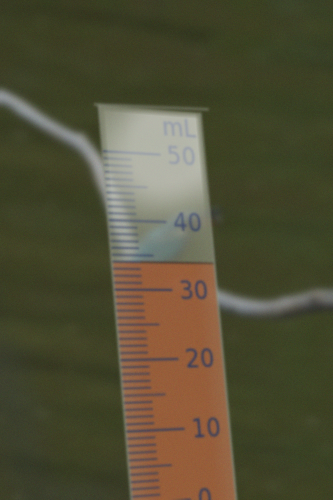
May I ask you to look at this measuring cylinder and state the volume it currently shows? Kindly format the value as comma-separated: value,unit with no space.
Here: 34,mL
